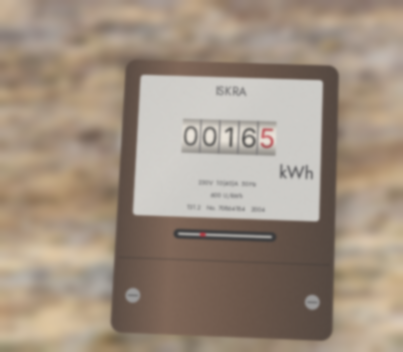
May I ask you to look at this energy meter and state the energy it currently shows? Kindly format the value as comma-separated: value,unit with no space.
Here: 16.5,kWh
